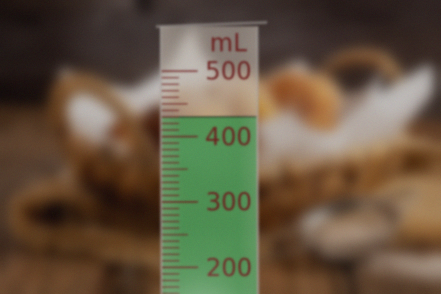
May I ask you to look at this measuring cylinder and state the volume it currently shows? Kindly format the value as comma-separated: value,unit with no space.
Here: 430,mL
